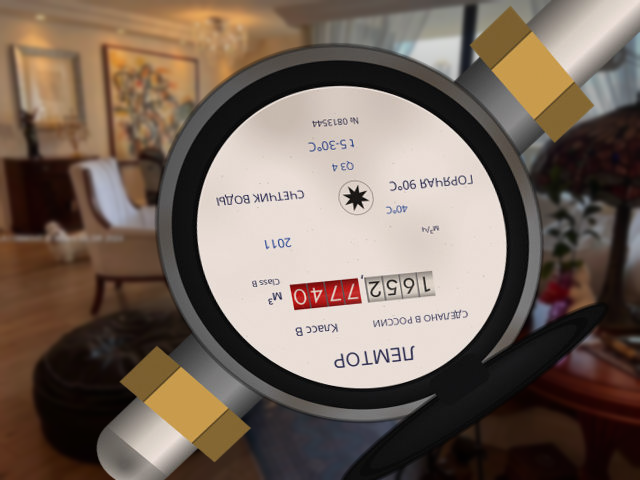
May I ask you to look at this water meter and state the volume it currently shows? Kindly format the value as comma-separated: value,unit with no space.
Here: 1652.7740,m³
